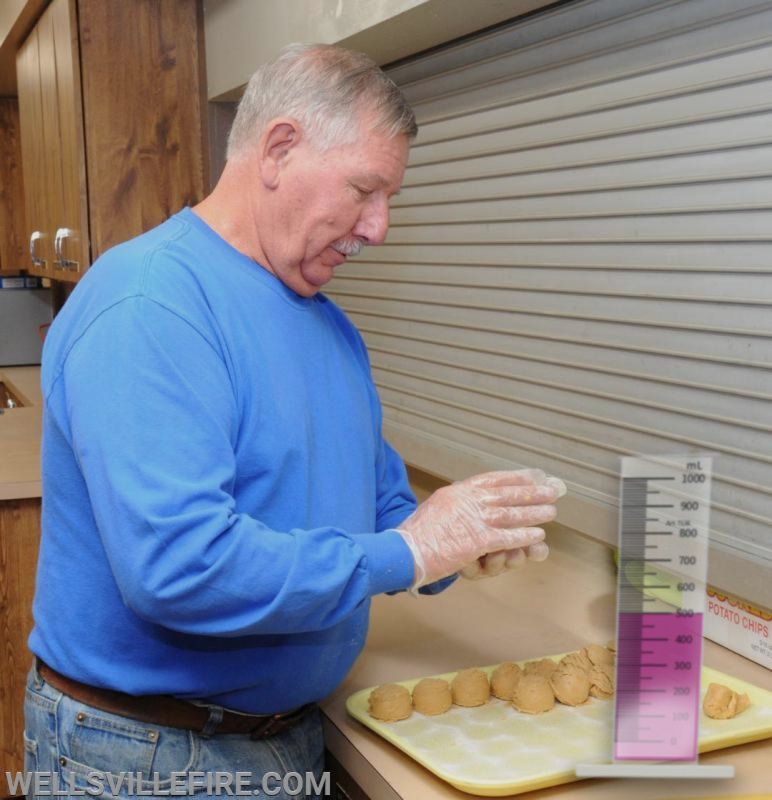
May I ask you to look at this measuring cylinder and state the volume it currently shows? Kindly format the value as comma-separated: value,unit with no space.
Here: 500,mL
